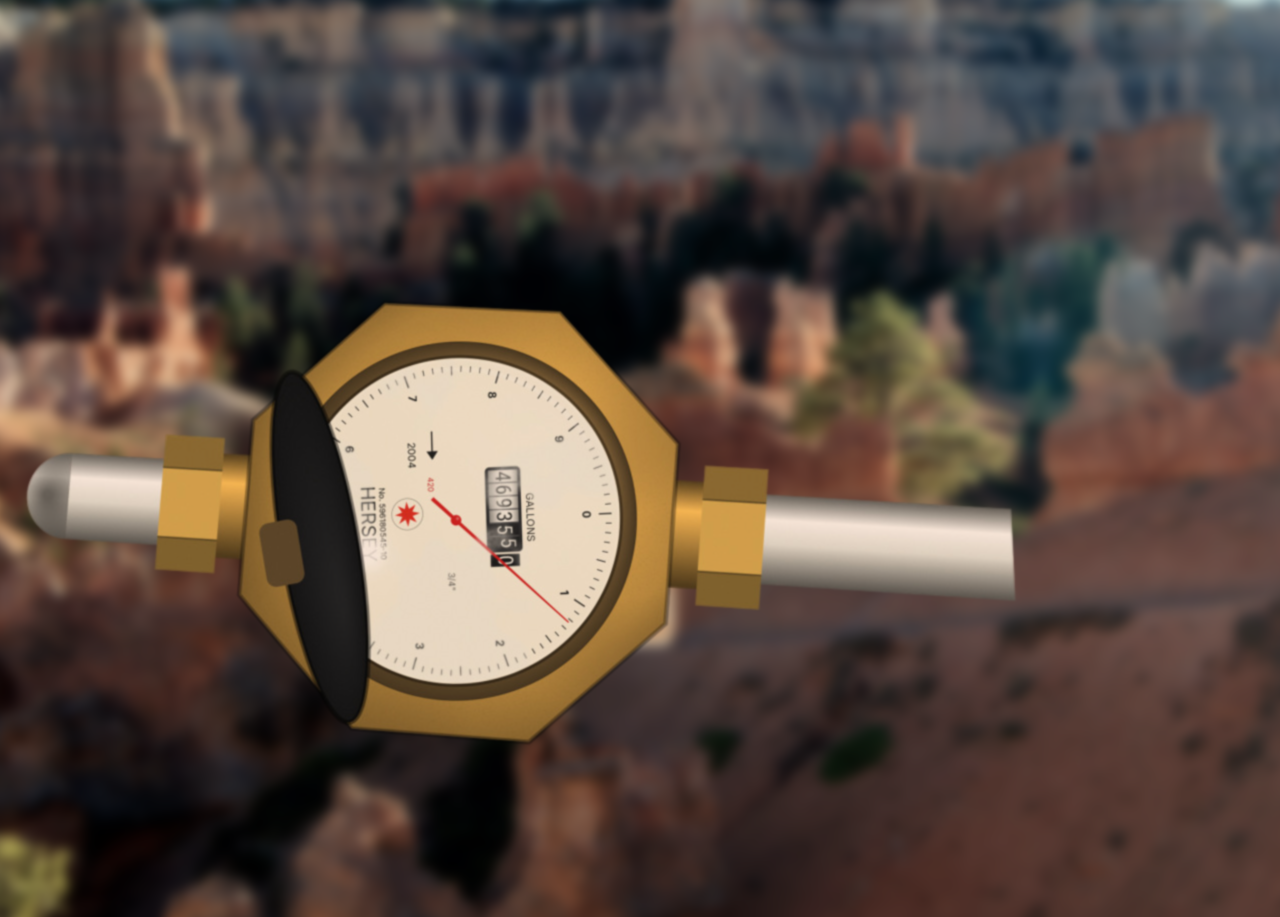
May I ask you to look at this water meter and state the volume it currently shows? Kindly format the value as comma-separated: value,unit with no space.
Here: 4693551.2,gal
